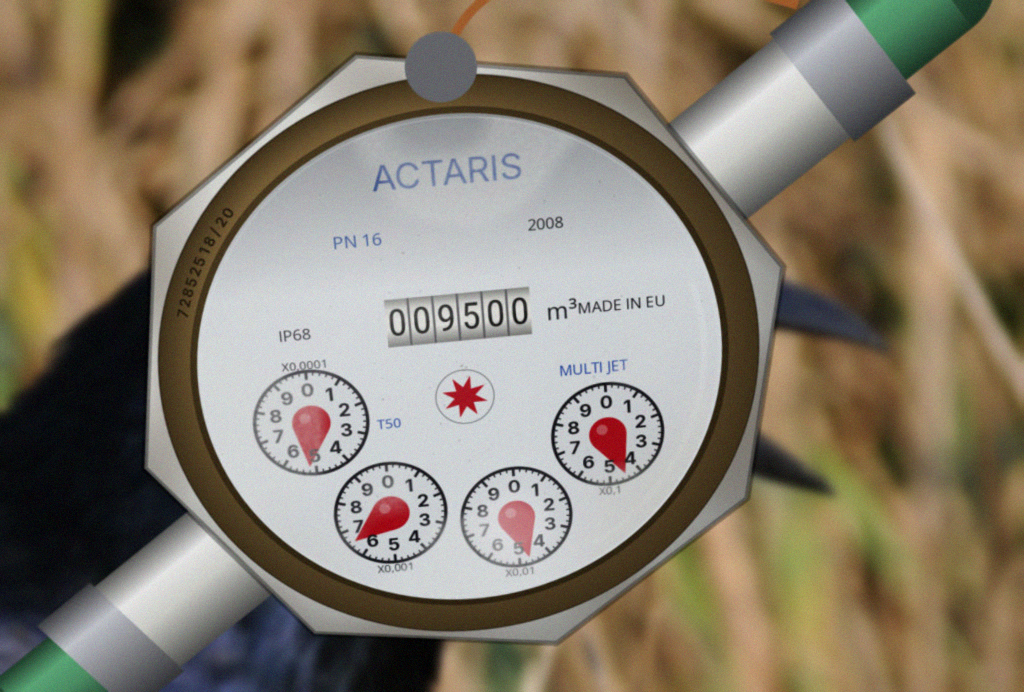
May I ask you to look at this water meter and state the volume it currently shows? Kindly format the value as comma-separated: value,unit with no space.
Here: 9500.4465,m³
